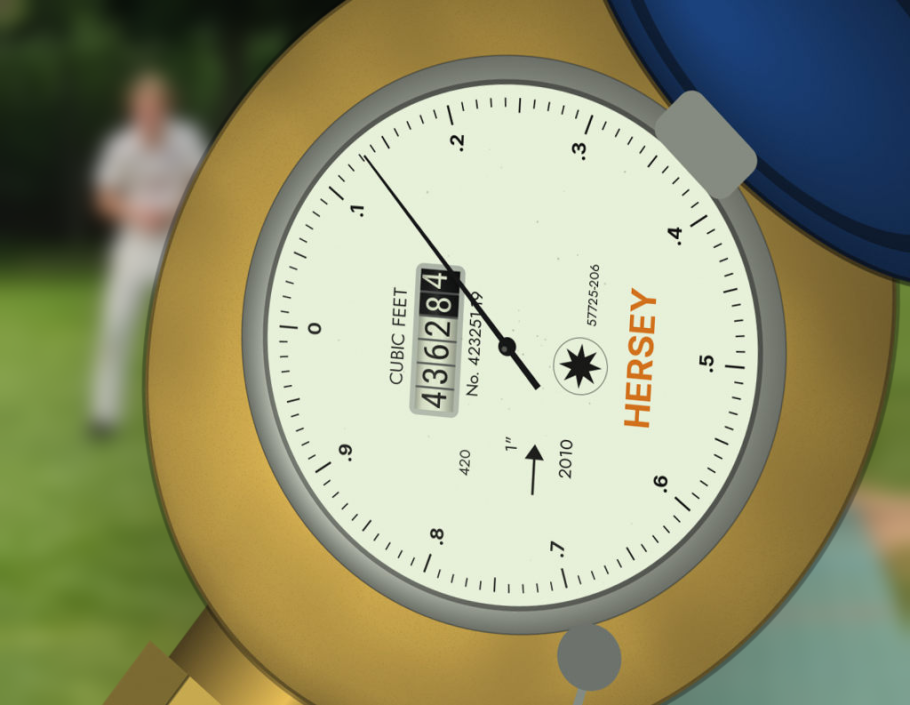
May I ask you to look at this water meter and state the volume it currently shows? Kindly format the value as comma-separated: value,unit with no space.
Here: 436284.13,ft³
